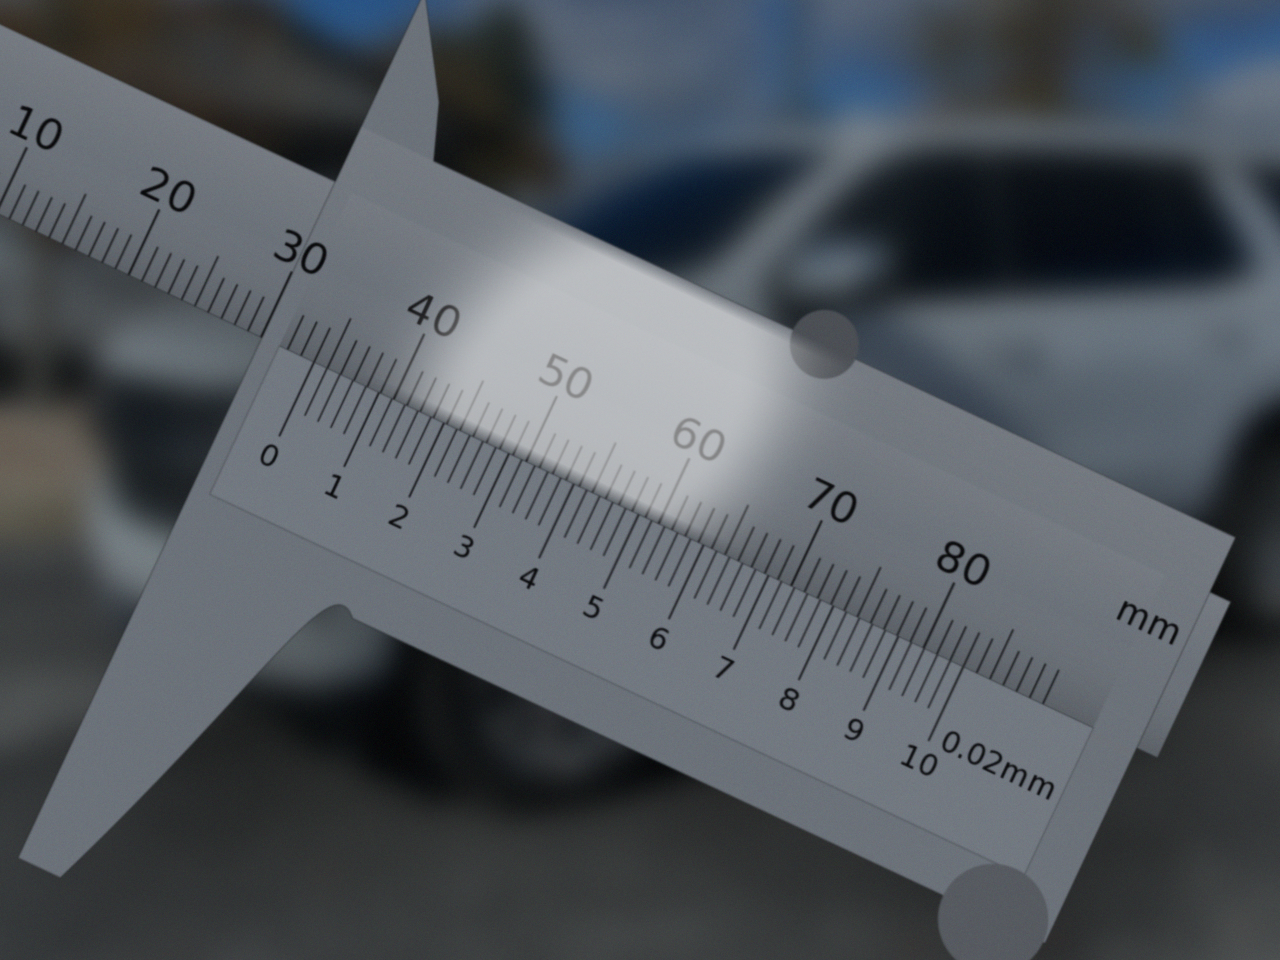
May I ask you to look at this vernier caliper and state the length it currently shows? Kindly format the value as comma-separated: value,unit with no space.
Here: 34.0,mm
